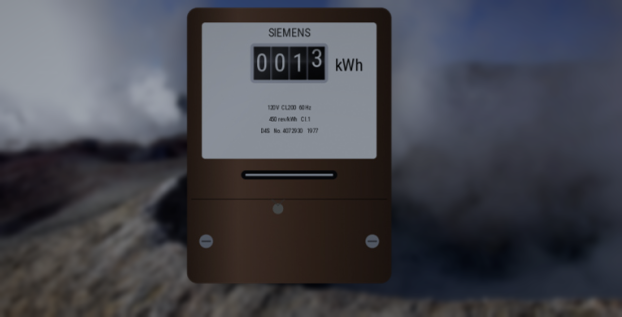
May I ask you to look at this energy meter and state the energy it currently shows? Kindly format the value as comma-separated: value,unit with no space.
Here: 13,kWh
